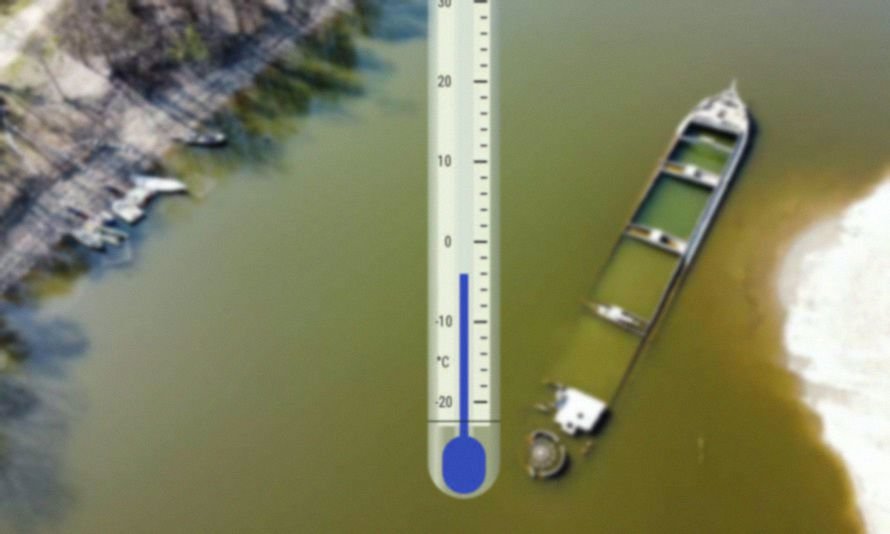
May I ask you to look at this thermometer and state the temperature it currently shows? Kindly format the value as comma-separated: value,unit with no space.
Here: -4,°C
